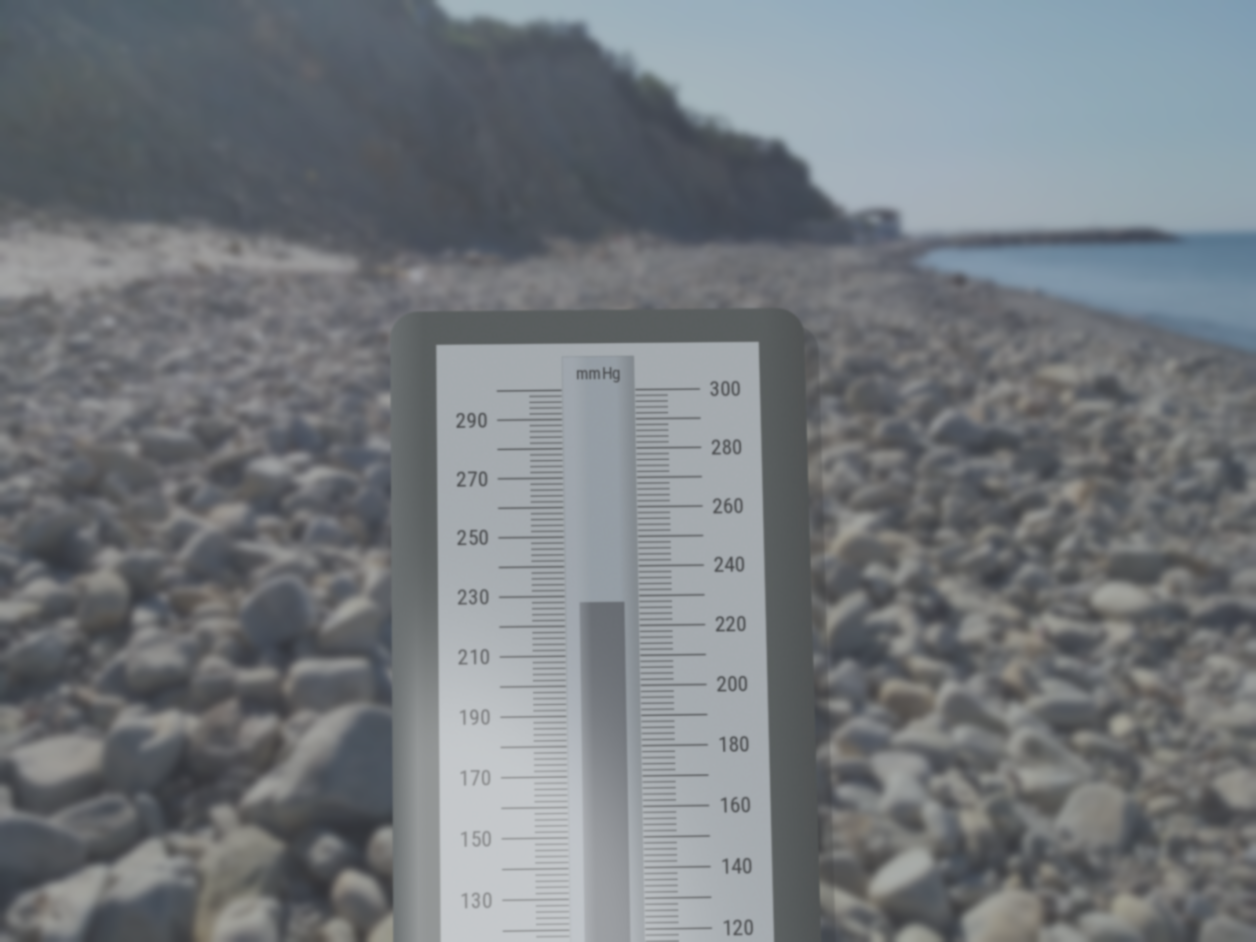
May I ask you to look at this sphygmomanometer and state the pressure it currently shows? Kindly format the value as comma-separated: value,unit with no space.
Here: 228,mmHg
